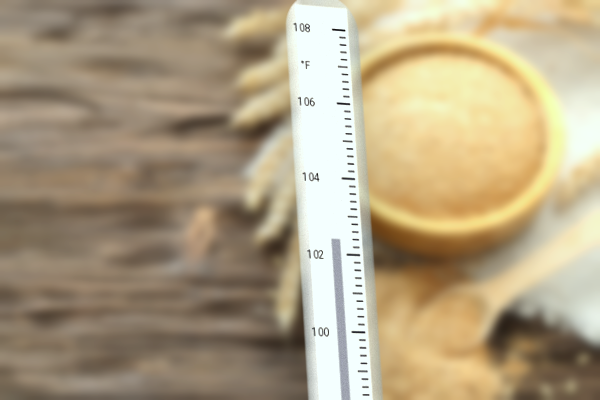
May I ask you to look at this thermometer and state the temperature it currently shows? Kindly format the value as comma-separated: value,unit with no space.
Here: 102.4,°F
